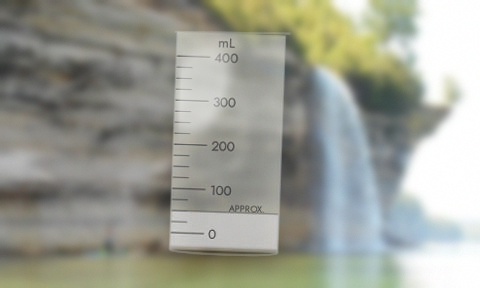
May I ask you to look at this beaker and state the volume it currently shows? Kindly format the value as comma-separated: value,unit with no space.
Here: 50,mL
